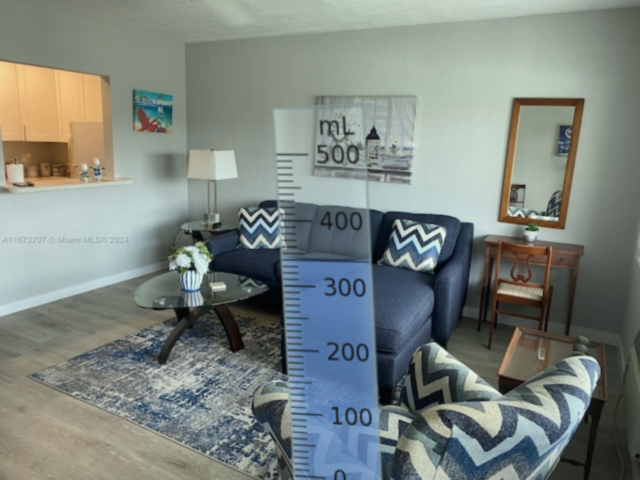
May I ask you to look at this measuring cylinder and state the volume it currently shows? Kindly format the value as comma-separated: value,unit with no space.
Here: 340,mL
